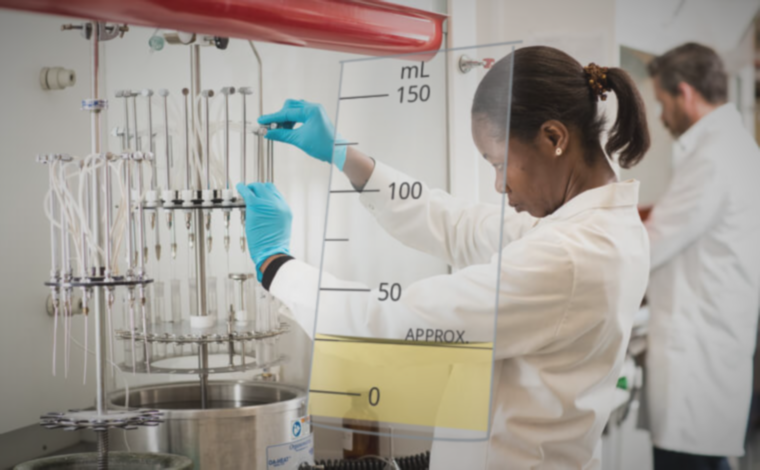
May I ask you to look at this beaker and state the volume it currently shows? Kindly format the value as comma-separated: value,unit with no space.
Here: 25,mL
